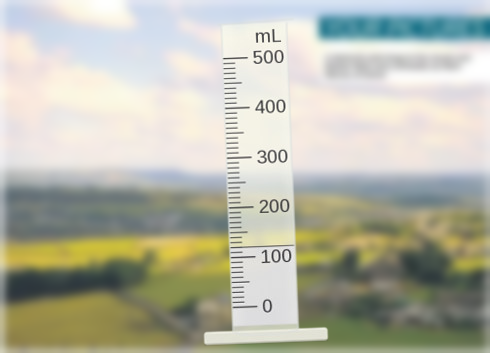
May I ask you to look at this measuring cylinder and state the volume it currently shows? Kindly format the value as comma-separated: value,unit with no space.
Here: 120,mL
